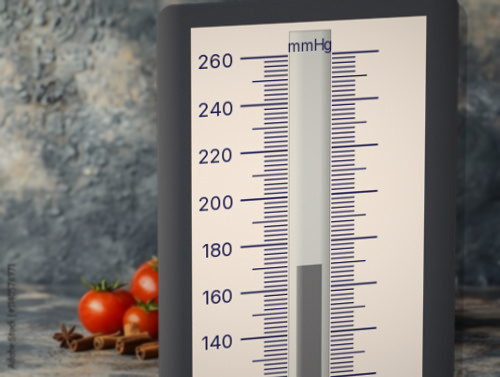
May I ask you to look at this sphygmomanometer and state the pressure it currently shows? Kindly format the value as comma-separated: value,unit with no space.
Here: 170,mmHg
